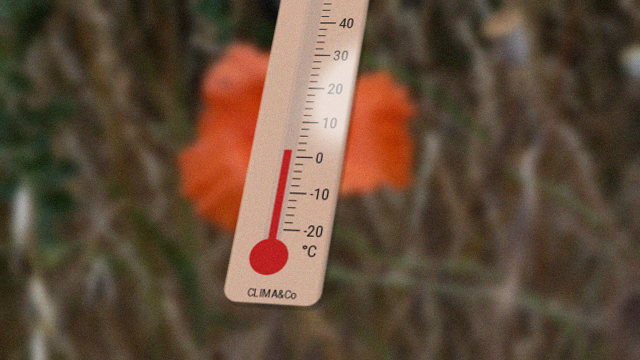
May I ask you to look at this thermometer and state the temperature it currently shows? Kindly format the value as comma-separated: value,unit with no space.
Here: 2,°C
